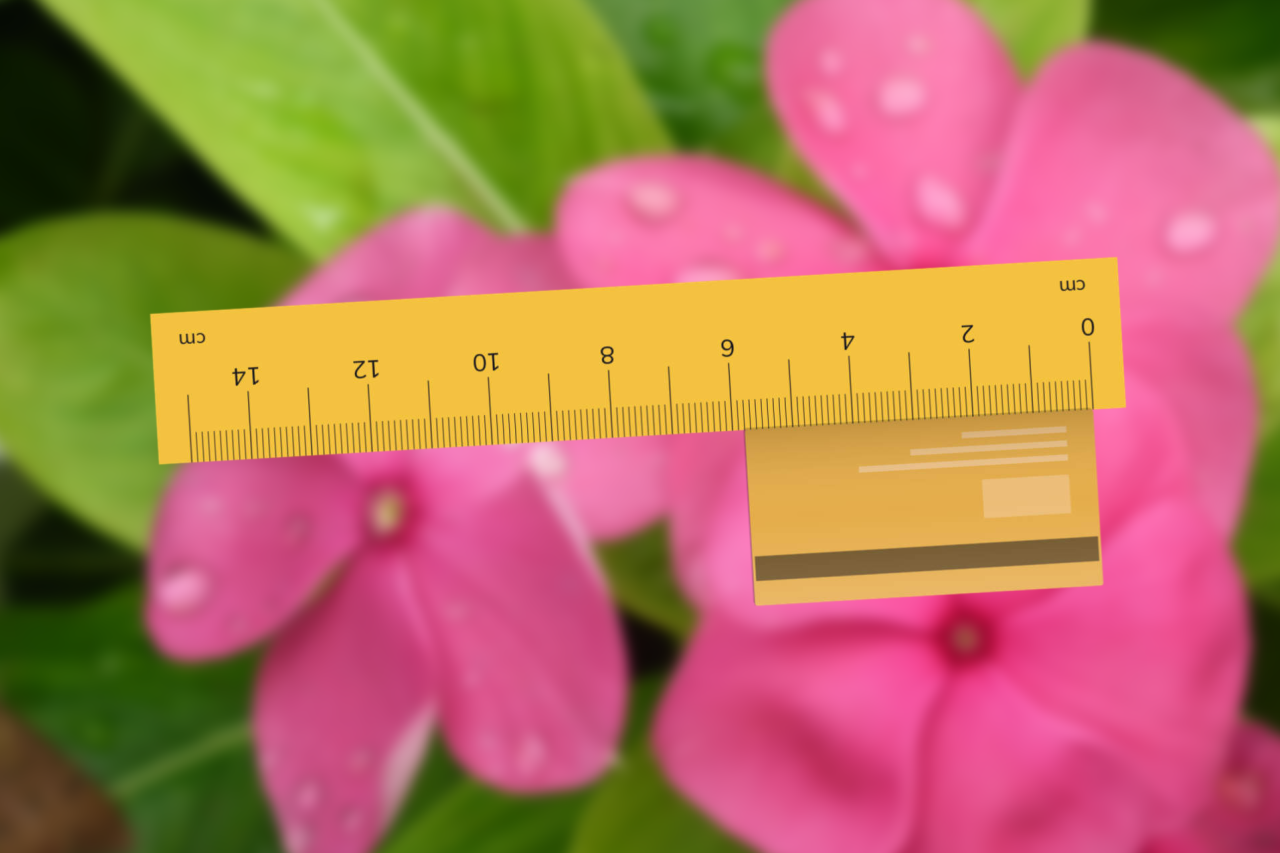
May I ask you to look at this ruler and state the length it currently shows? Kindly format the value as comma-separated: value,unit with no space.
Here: 5.8,cm
